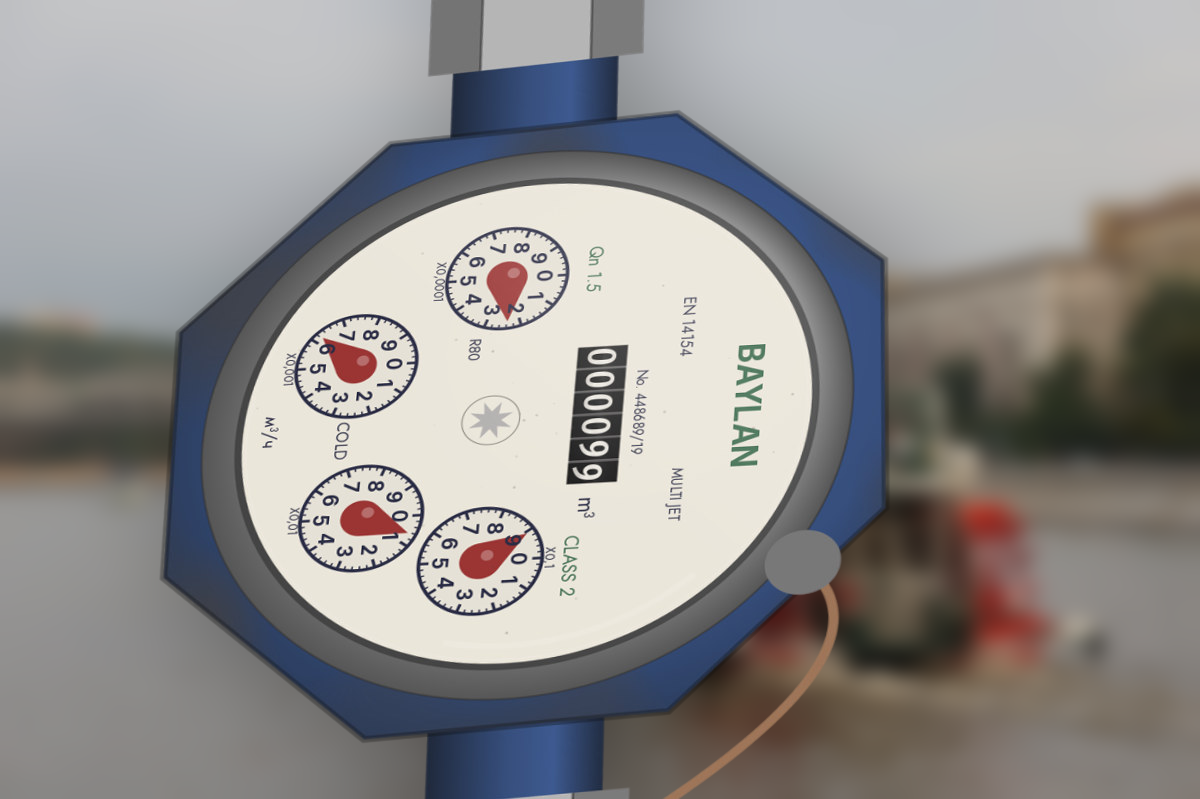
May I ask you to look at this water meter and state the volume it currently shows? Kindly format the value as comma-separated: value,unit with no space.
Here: 98.9062,m³
